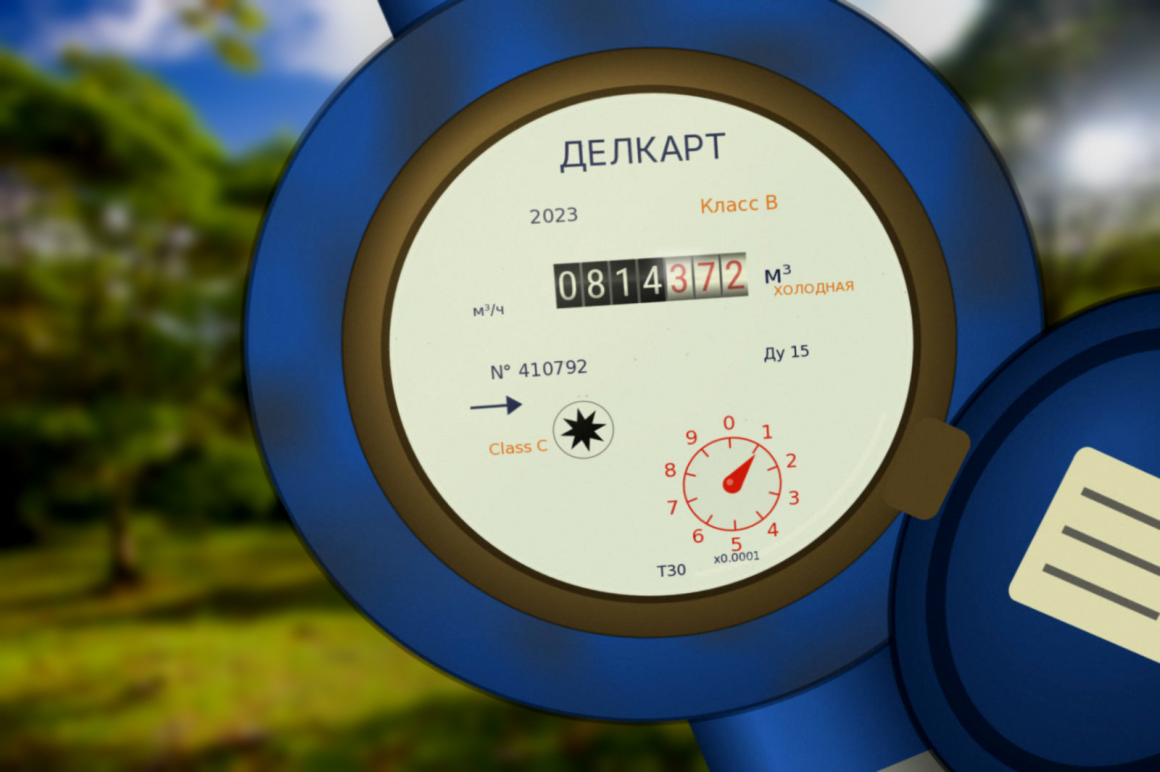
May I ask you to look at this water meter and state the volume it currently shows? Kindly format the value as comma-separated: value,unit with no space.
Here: 814.3721,m³
